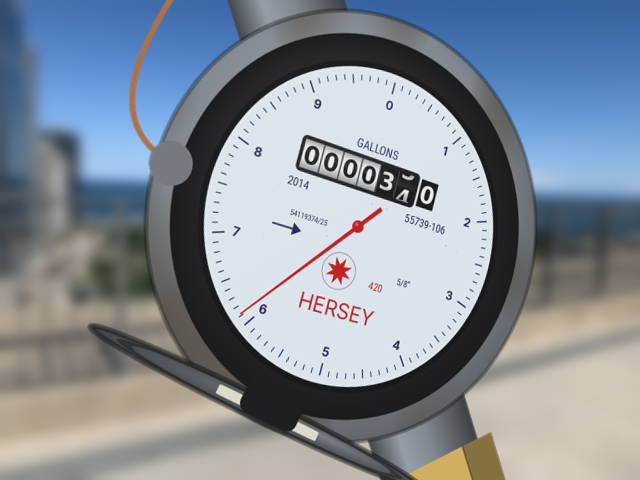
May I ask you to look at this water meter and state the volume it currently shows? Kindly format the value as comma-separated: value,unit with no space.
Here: 336.1,gal
